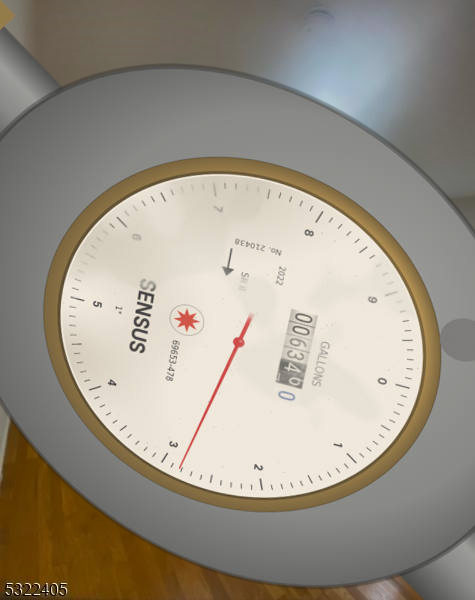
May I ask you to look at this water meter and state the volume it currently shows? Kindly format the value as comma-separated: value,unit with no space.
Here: 63462.8,gal
